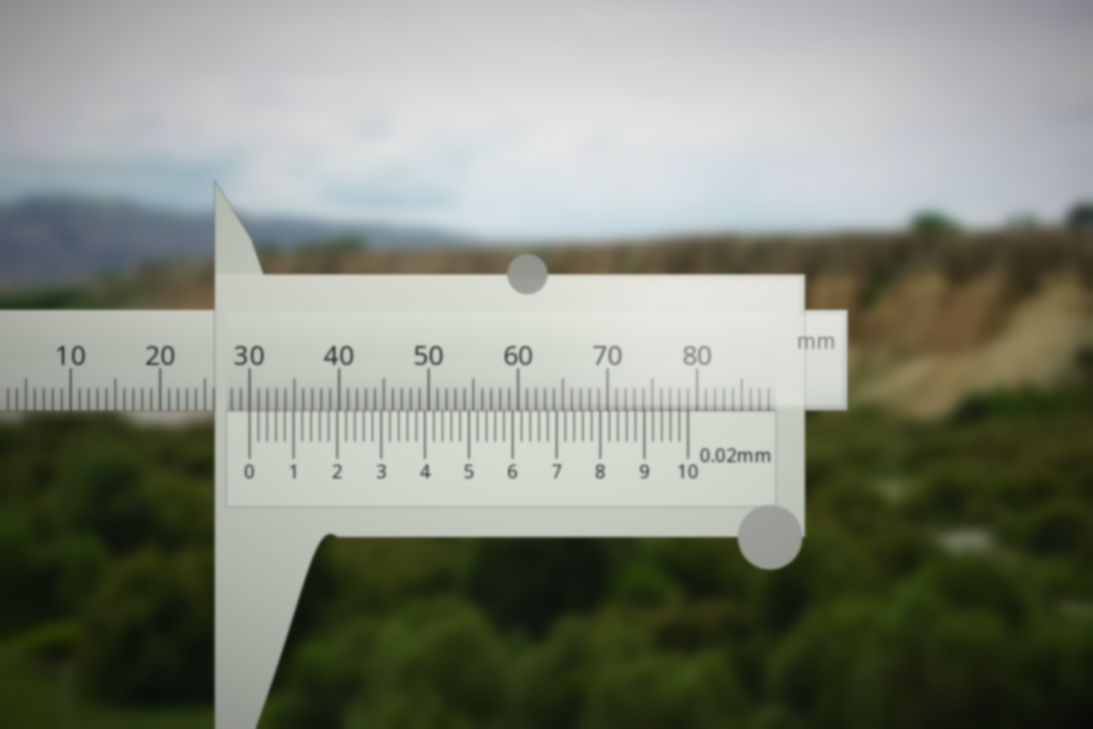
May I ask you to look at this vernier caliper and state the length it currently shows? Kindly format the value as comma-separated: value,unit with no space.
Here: 30.0,mm
